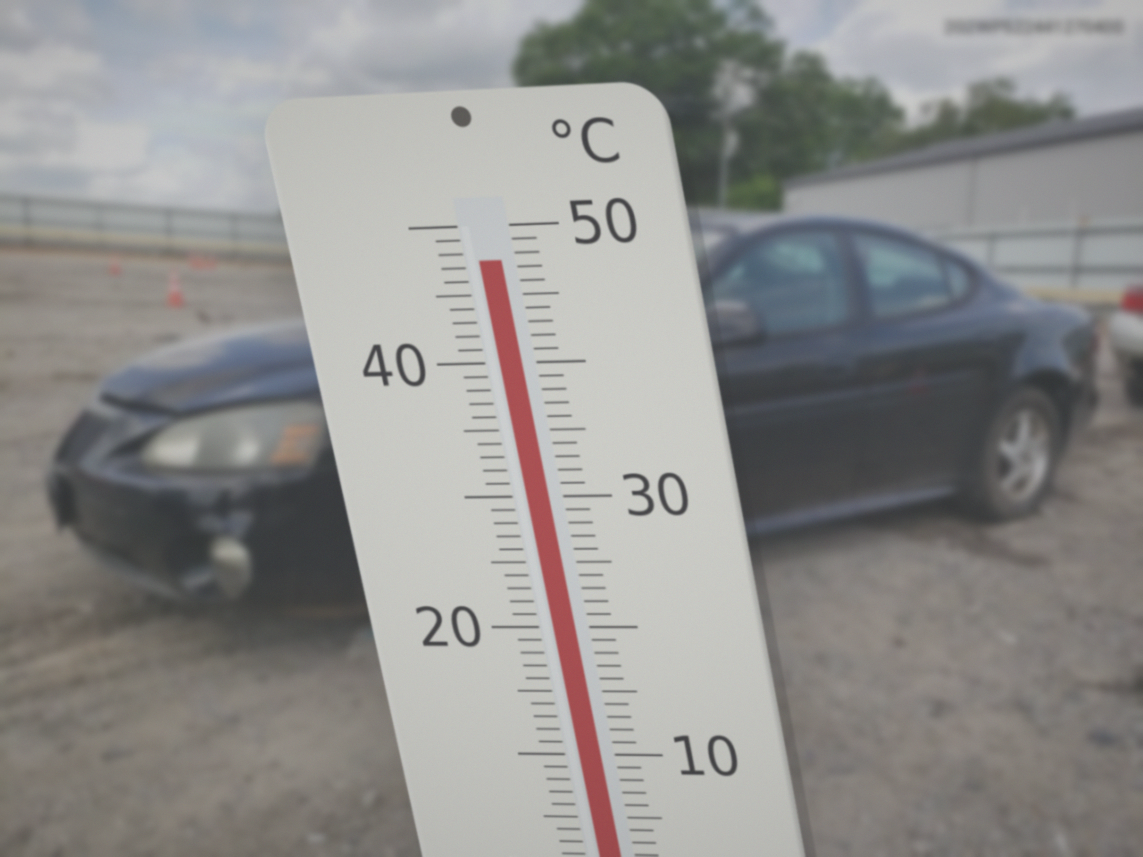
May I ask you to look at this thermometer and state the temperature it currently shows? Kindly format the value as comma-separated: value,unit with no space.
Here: 47.5,°C
